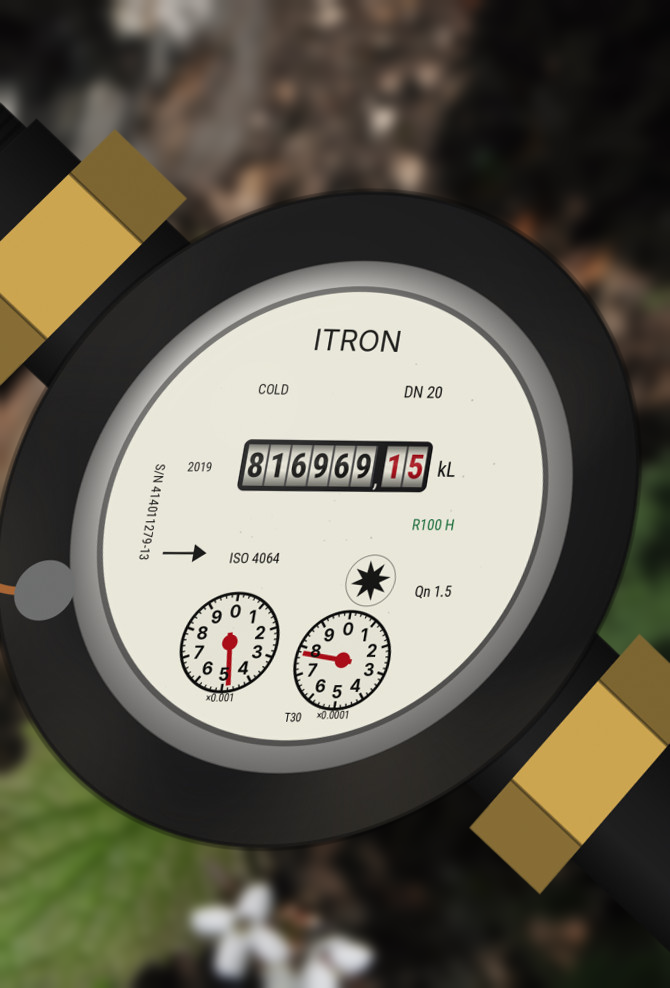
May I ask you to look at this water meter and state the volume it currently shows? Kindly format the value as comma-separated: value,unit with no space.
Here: 816969.1547,kL
